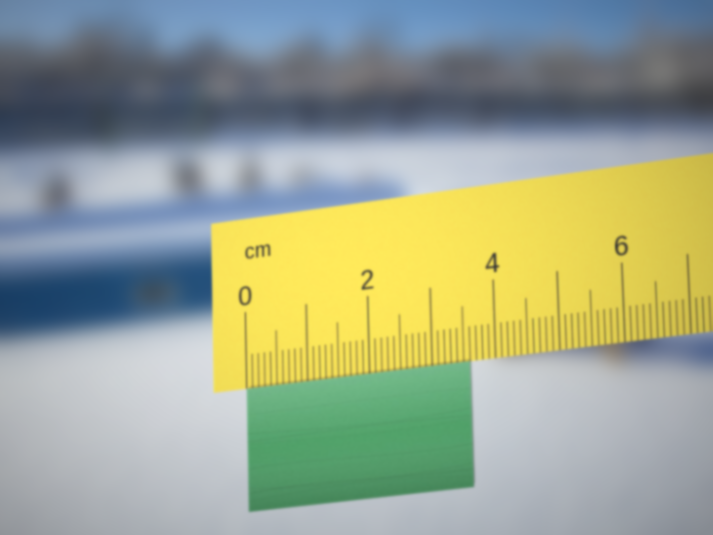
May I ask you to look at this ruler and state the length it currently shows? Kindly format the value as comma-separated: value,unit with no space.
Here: 3.6,cm
